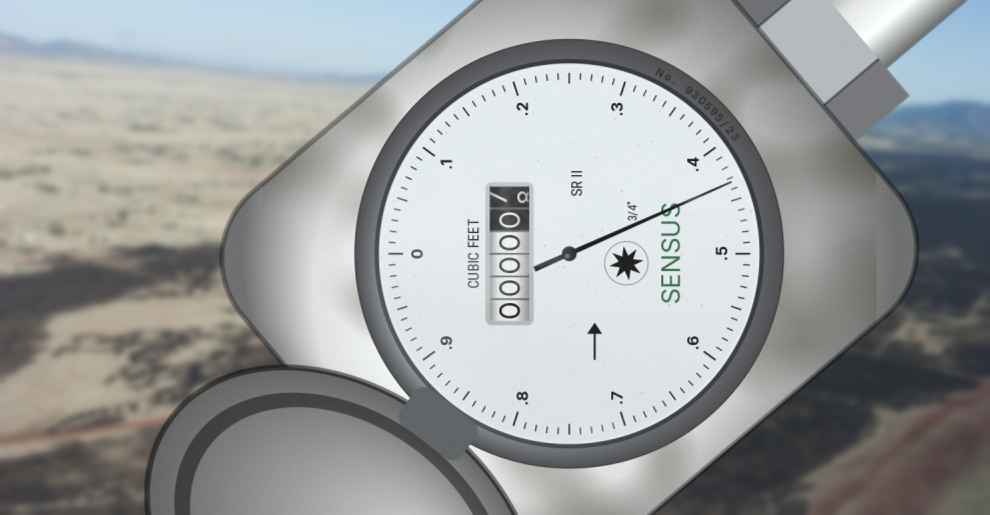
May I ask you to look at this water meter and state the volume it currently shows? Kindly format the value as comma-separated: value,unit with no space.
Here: 7.43,ft³
